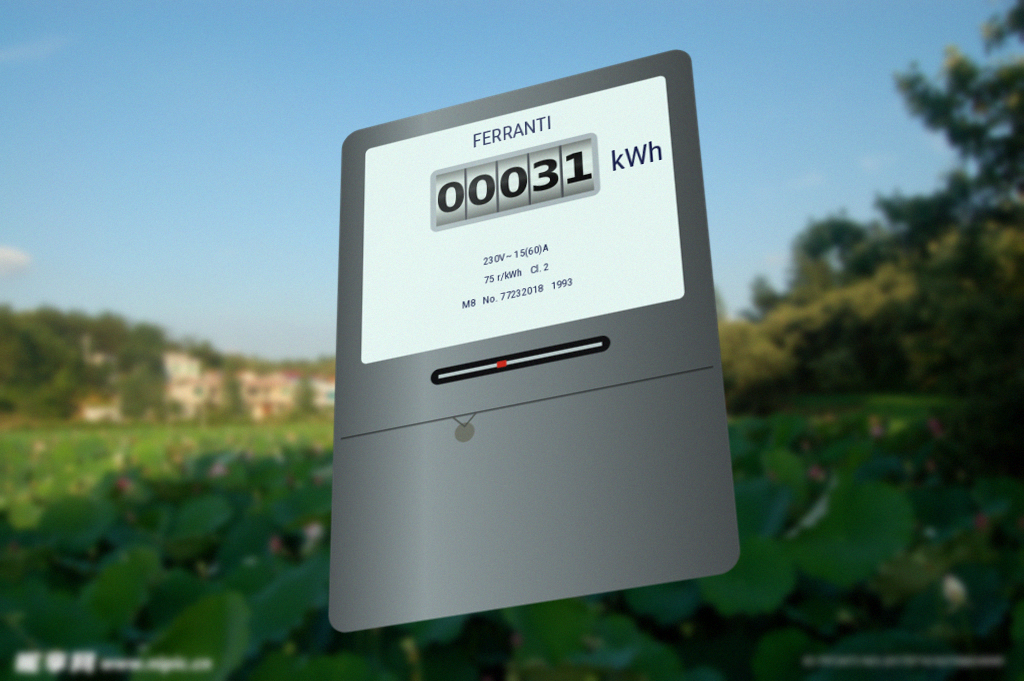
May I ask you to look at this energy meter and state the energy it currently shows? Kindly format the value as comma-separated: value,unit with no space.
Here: 31,kWh
